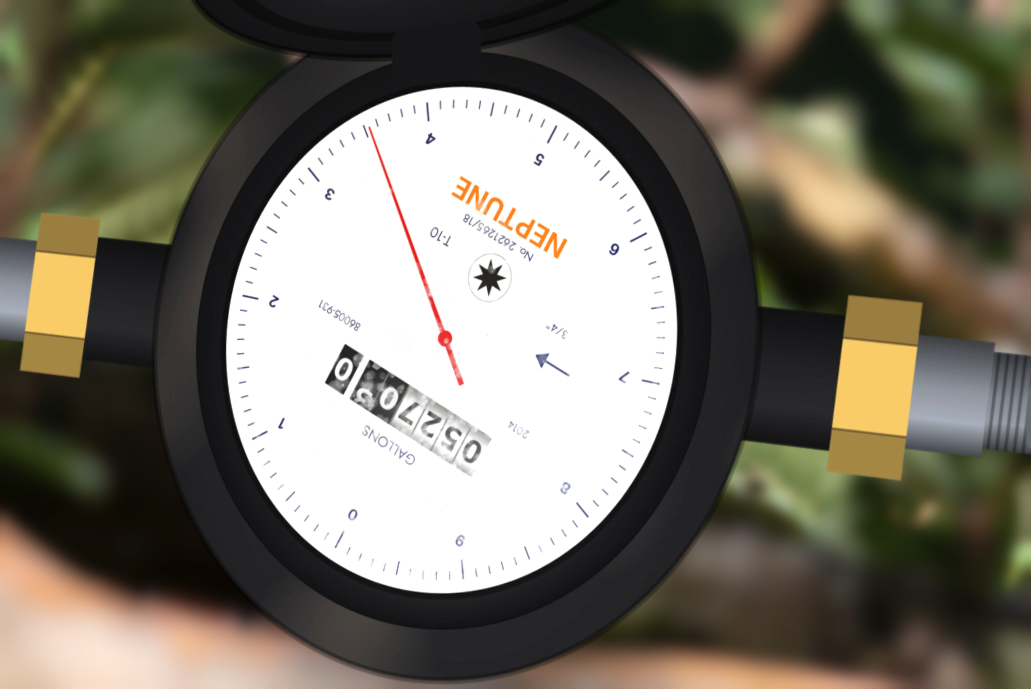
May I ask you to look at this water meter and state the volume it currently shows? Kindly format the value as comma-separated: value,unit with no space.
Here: 527033.5,gal
